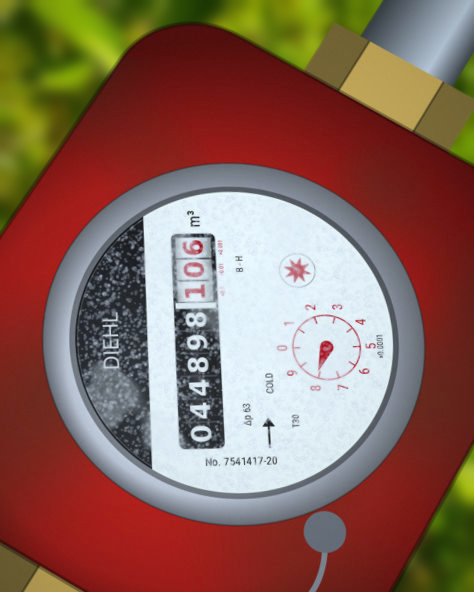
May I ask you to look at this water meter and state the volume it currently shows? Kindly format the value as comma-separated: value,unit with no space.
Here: 44898.1068,m³
